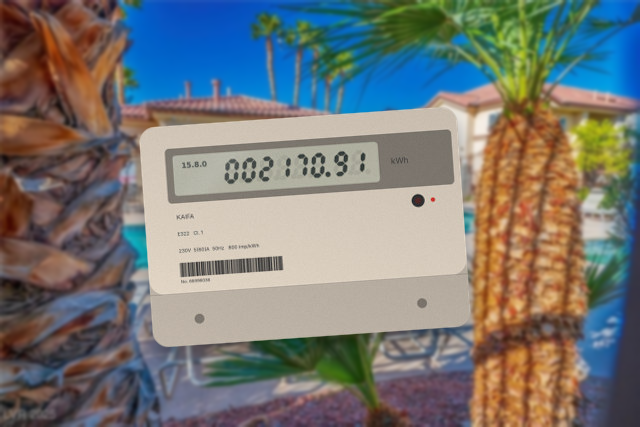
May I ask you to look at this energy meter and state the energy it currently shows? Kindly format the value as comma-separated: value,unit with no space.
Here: 2170.91,kWh
